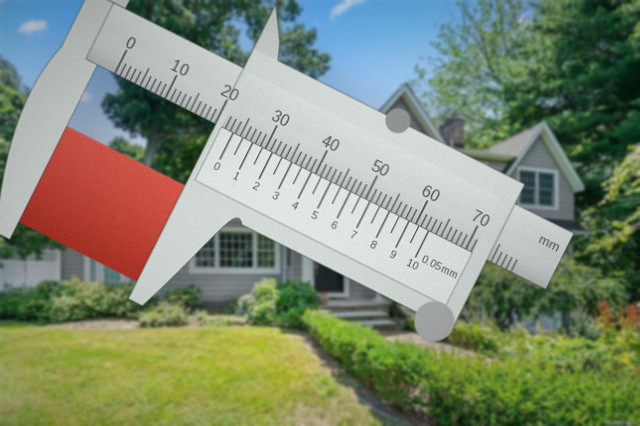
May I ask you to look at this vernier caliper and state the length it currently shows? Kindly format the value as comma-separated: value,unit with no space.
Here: 23.6,mm
